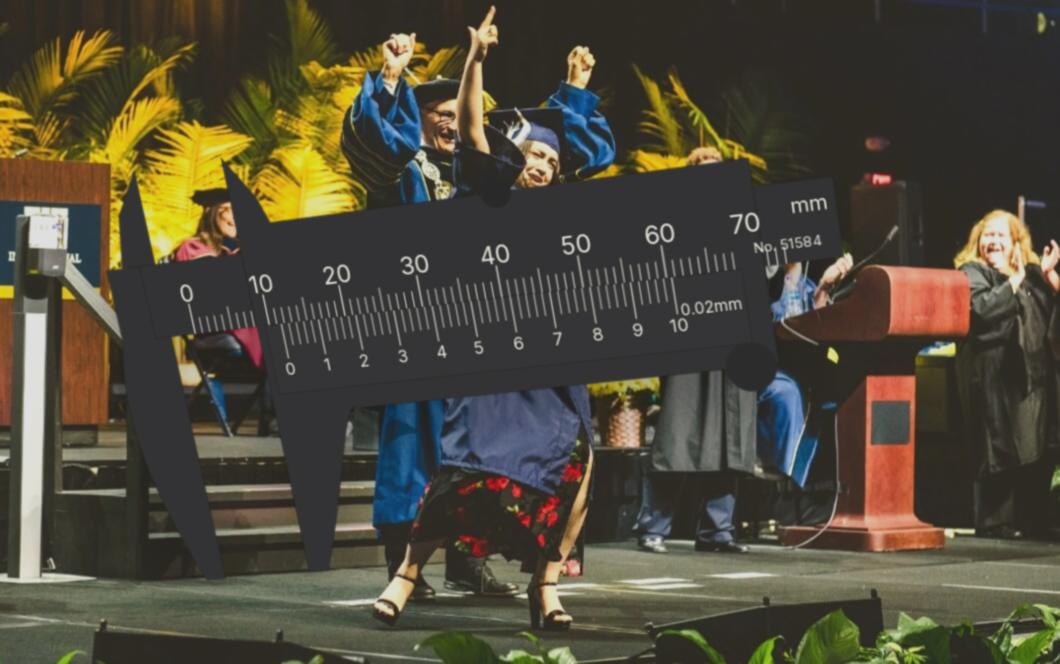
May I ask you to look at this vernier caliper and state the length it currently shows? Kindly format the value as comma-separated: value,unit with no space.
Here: 11.6,mm
